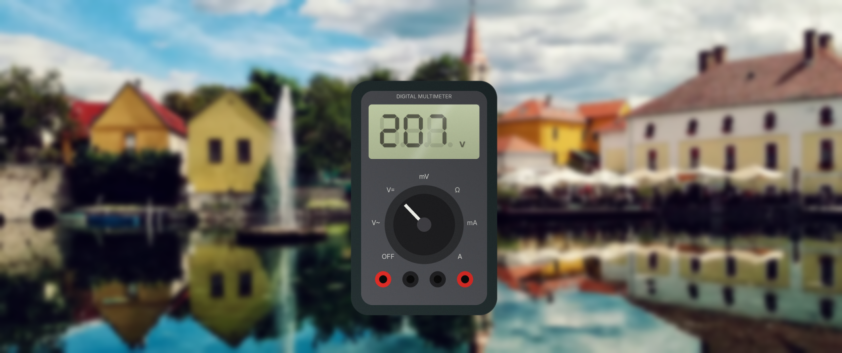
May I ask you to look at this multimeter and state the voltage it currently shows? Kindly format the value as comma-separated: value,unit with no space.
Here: 207,V
